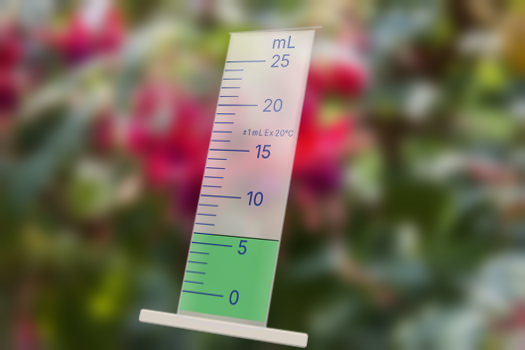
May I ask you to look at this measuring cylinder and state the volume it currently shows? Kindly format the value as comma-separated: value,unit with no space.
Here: 6,mL
